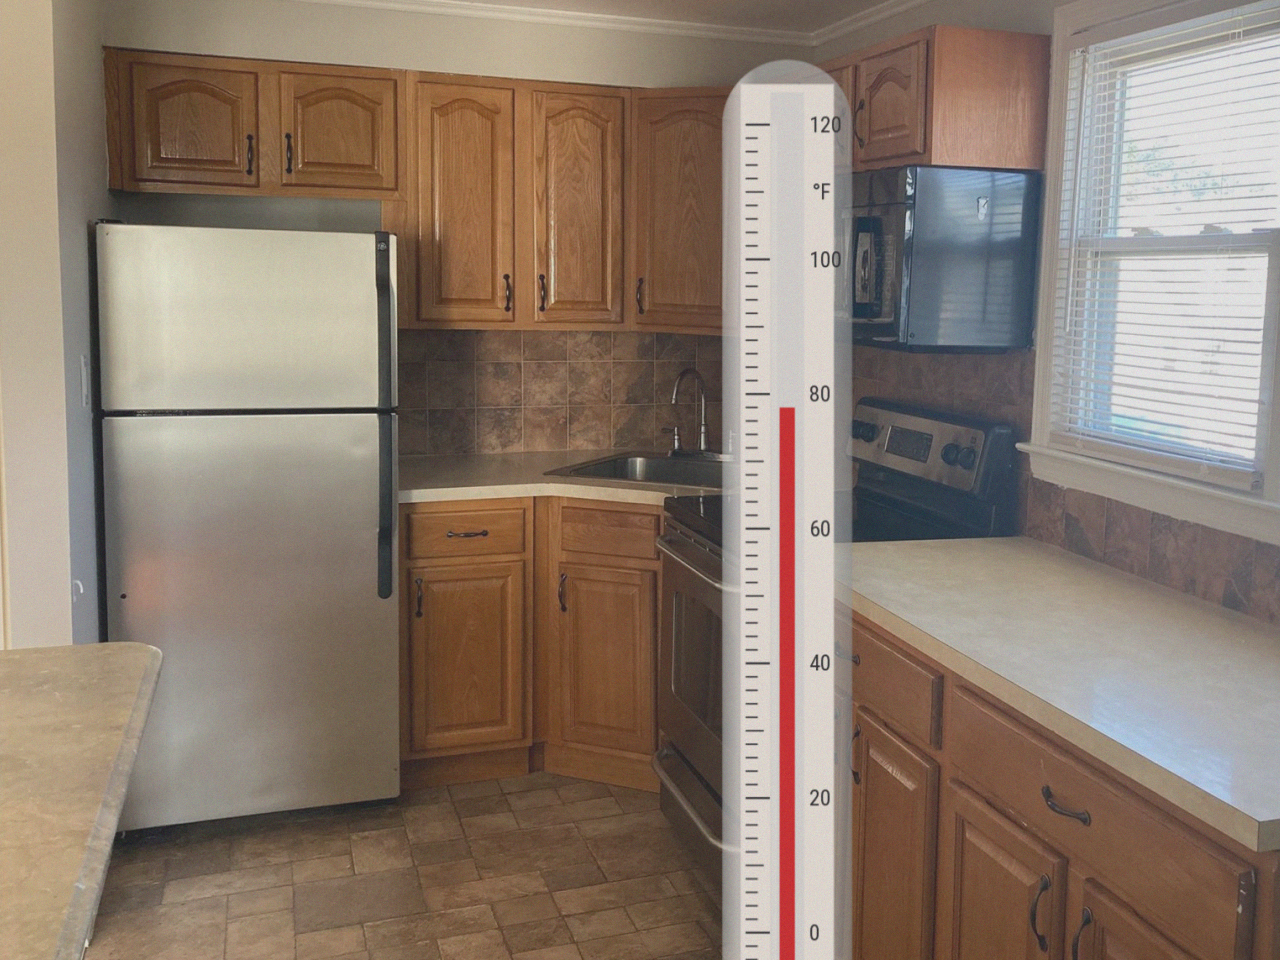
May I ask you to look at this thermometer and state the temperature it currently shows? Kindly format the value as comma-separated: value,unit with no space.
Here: 78,°F
